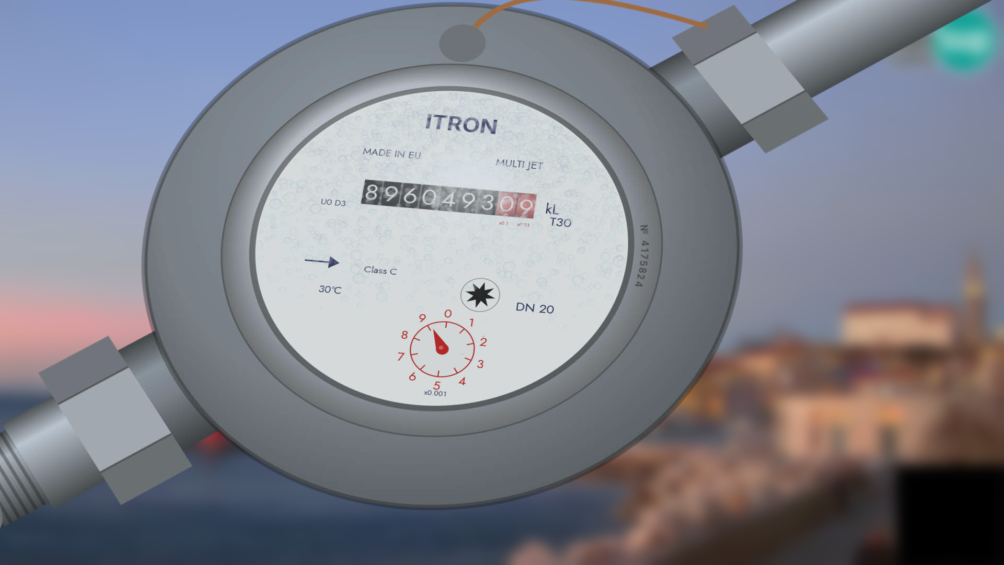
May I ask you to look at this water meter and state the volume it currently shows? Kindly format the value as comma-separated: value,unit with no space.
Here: 8960493.089,kL
